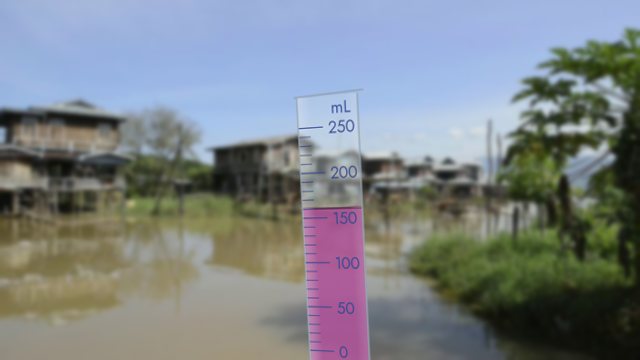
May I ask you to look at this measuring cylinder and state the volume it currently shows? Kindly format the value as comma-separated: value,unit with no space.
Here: 160,mL
